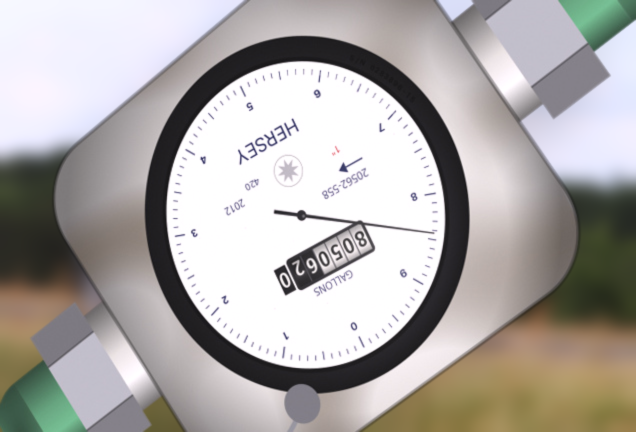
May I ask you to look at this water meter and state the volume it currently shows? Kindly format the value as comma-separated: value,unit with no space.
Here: 8050618.4,gal
